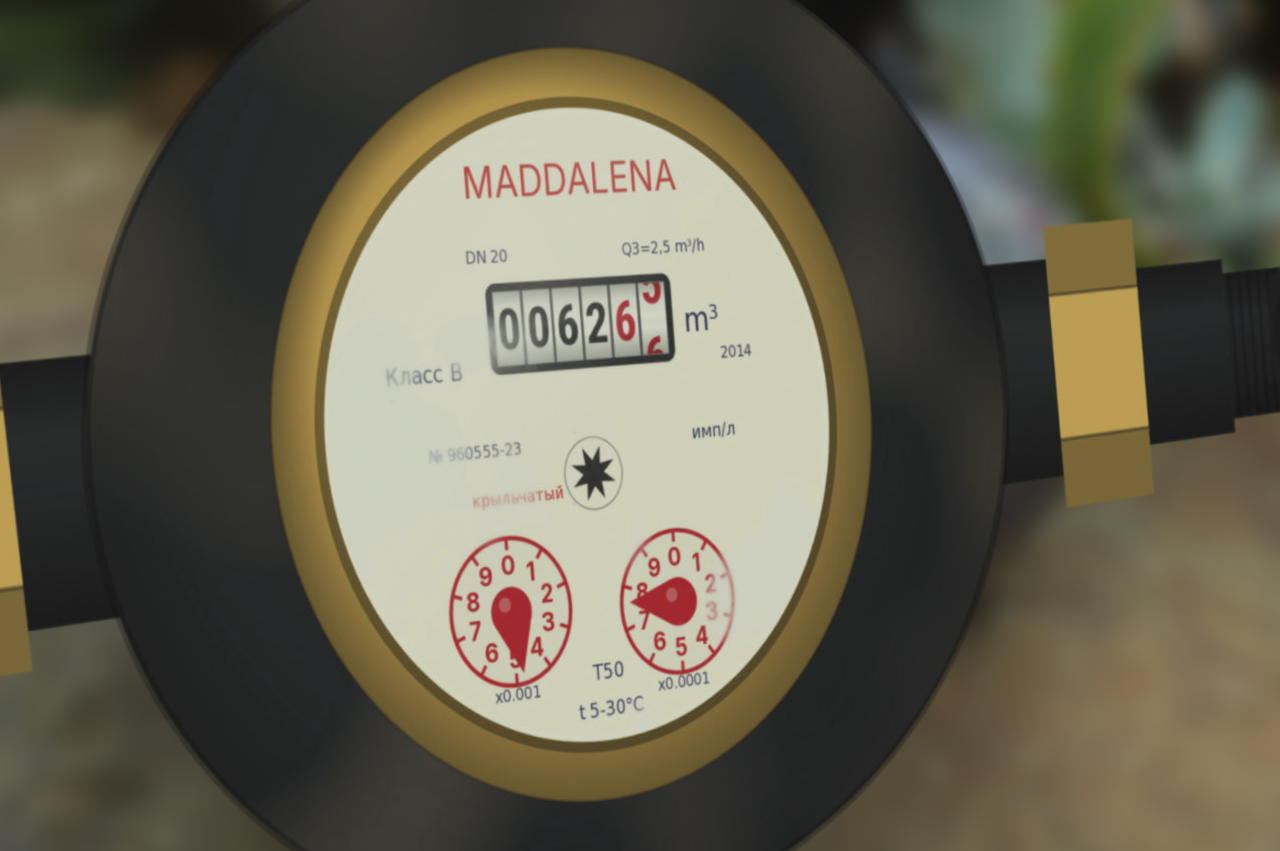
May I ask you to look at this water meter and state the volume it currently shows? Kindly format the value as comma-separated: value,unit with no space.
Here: 62.6547,m³
